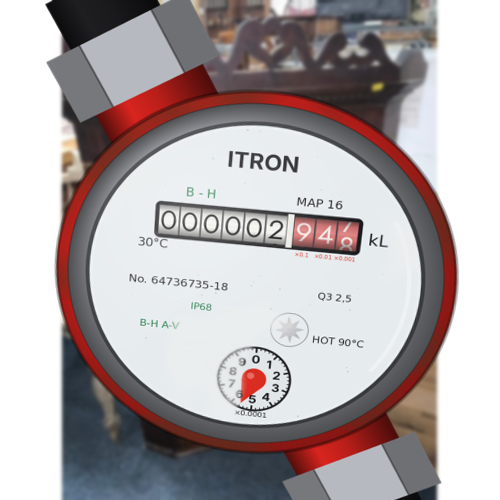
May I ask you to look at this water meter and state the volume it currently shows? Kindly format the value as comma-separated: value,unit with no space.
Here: 2.9475,kL
